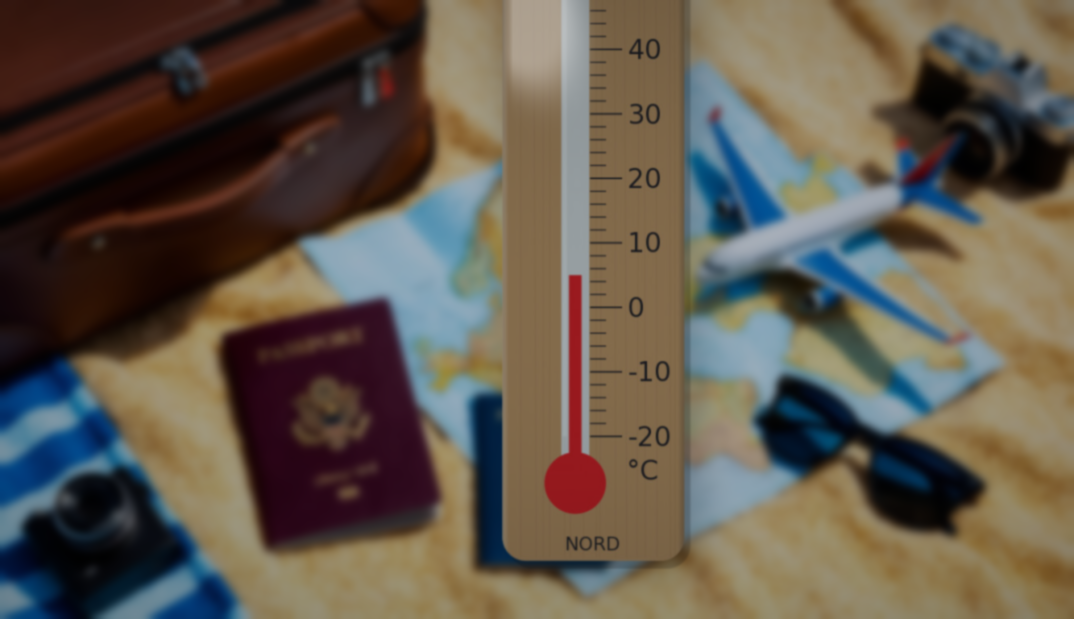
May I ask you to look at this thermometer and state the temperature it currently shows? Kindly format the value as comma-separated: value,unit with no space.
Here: 5,°C
